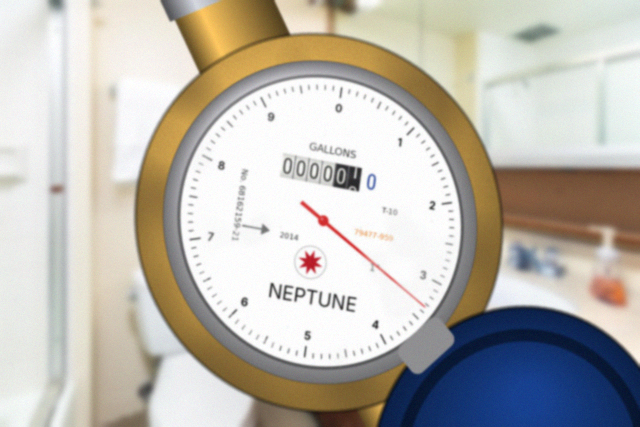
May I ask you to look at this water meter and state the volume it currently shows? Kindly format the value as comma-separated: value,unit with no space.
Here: 13.3,gal
